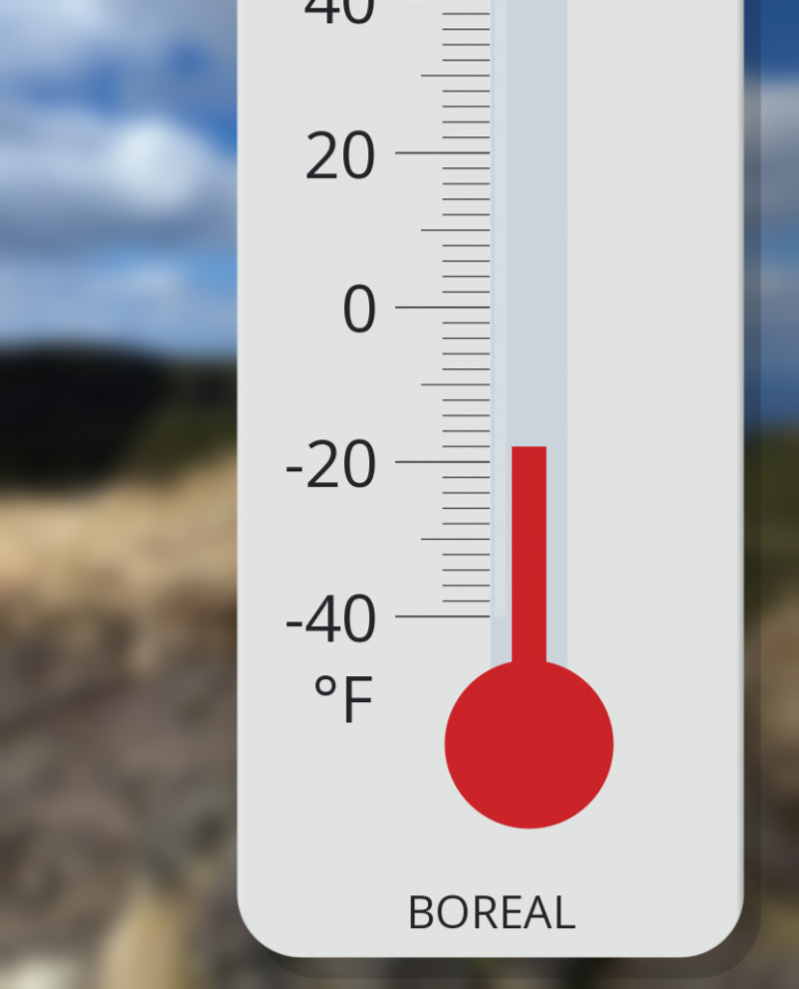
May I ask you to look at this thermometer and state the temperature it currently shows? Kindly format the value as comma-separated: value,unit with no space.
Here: -18,°F
